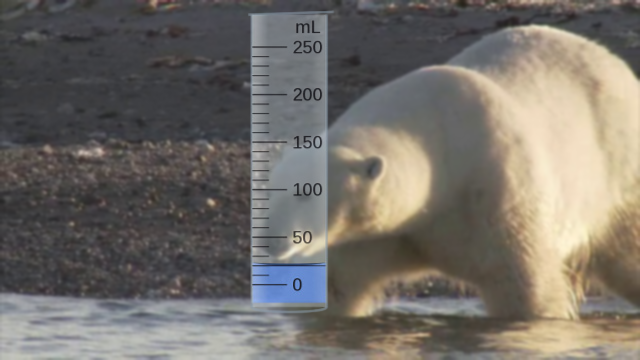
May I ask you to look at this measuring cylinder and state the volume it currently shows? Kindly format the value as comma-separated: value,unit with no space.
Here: 20,mL
